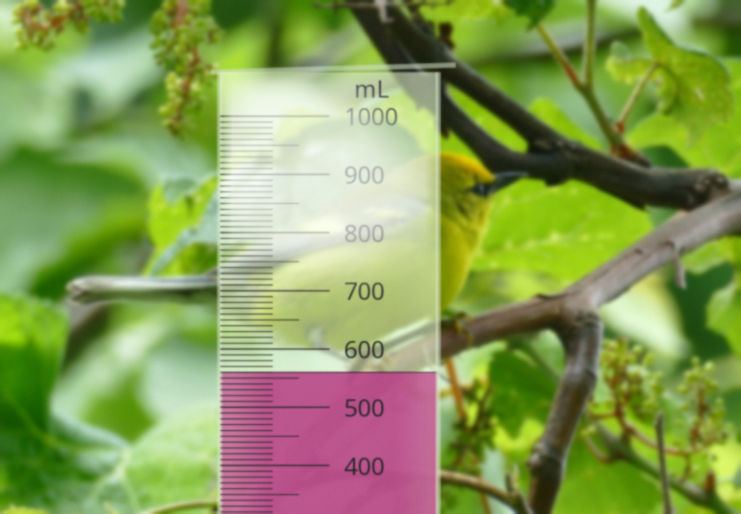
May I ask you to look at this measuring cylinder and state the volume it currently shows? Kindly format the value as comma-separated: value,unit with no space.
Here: 560,mL
